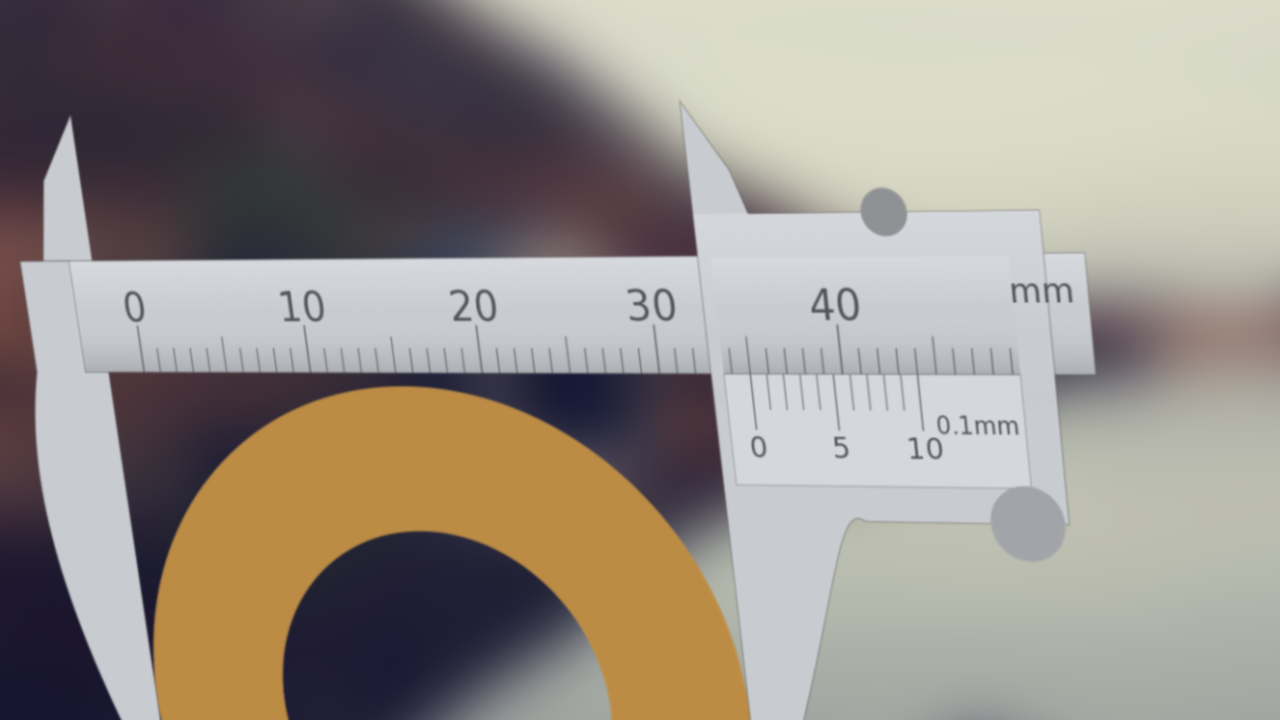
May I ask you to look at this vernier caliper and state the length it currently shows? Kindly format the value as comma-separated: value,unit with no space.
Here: 35.0,mm
